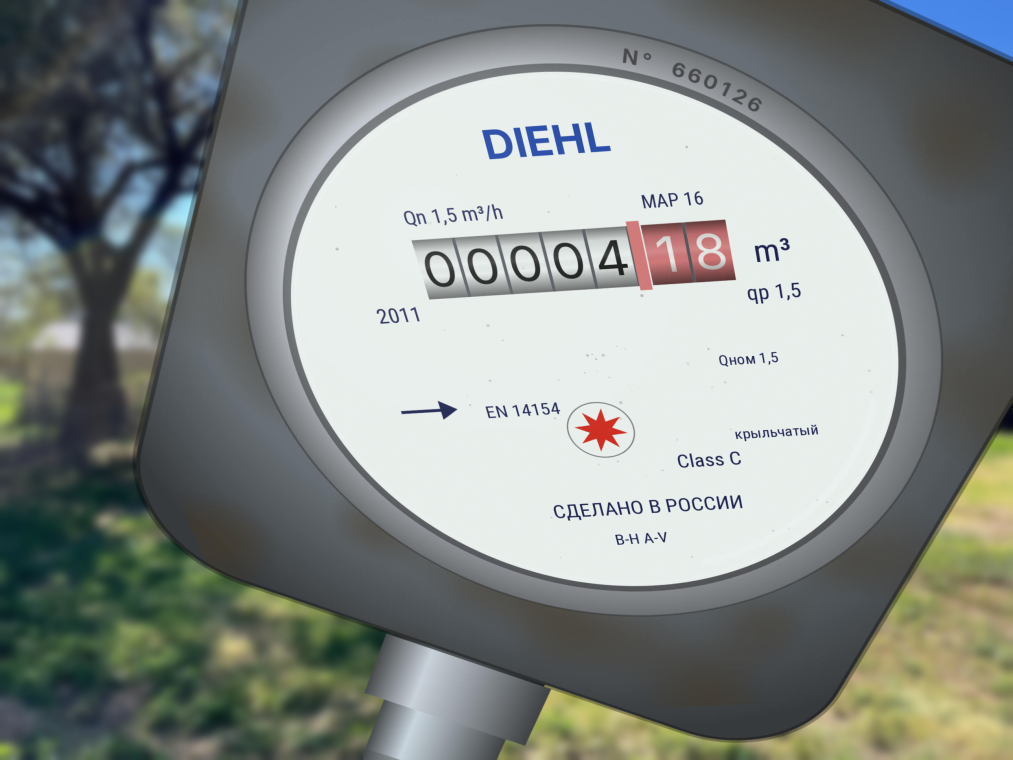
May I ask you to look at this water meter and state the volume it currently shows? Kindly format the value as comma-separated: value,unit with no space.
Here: 4.18,m³
